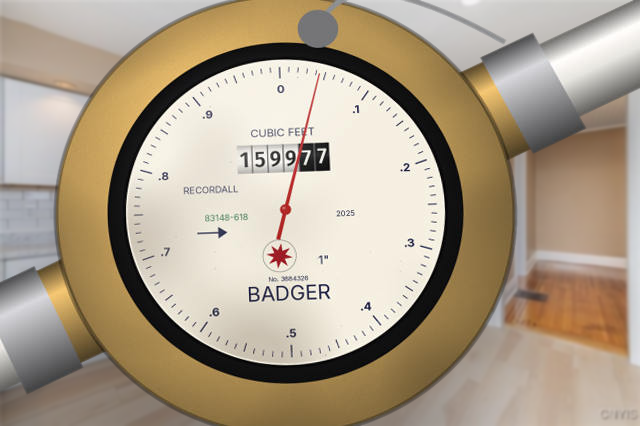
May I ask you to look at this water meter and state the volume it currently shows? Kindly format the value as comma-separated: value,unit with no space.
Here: 159977.04,ft³
